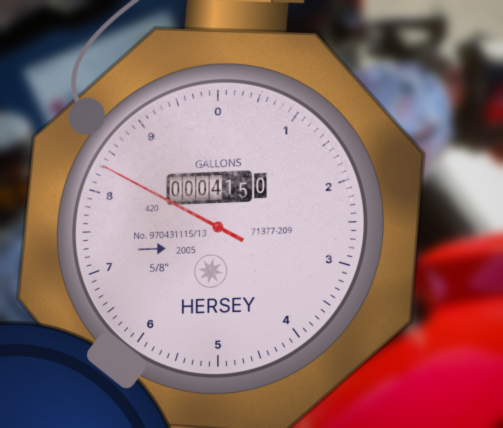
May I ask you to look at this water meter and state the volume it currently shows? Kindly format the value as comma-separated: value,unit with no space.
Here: 4148.3,gal
